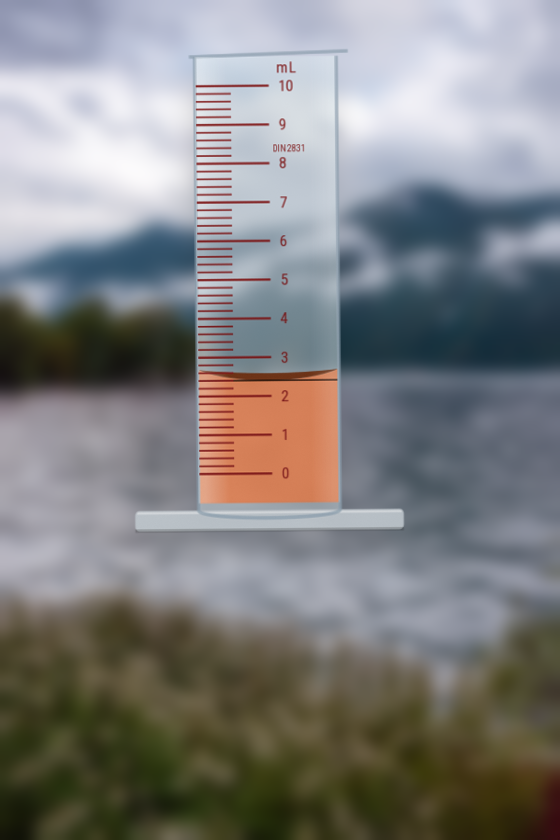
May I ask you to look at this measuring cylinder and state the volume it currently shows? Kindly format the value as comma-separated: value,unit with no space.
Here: 2.4,mL
